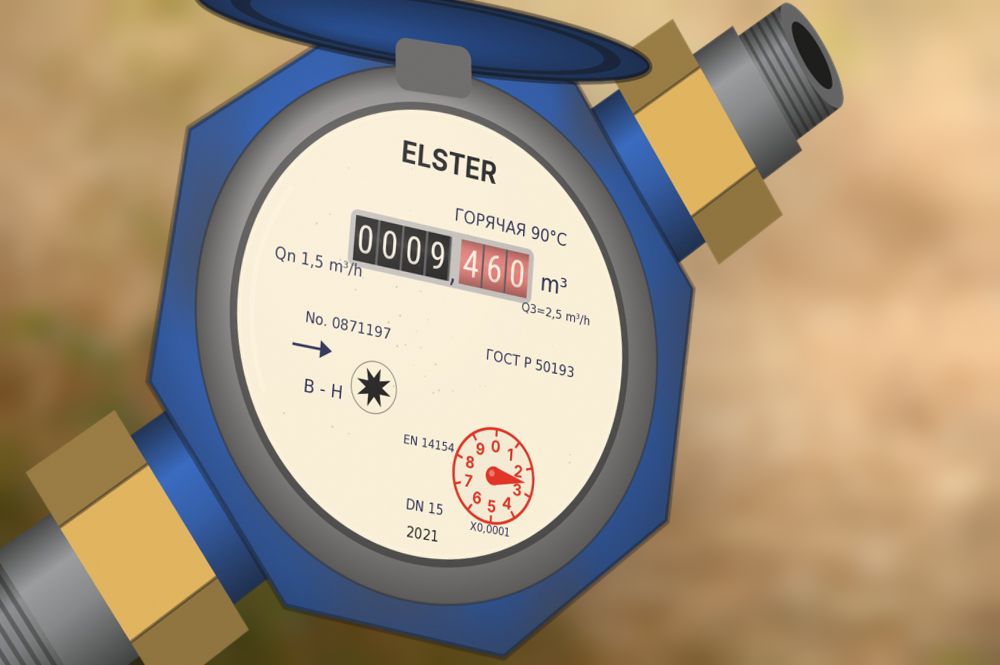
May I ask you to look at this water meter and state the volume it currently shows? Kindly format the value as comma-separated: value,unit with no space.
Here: 9.4602,m³
